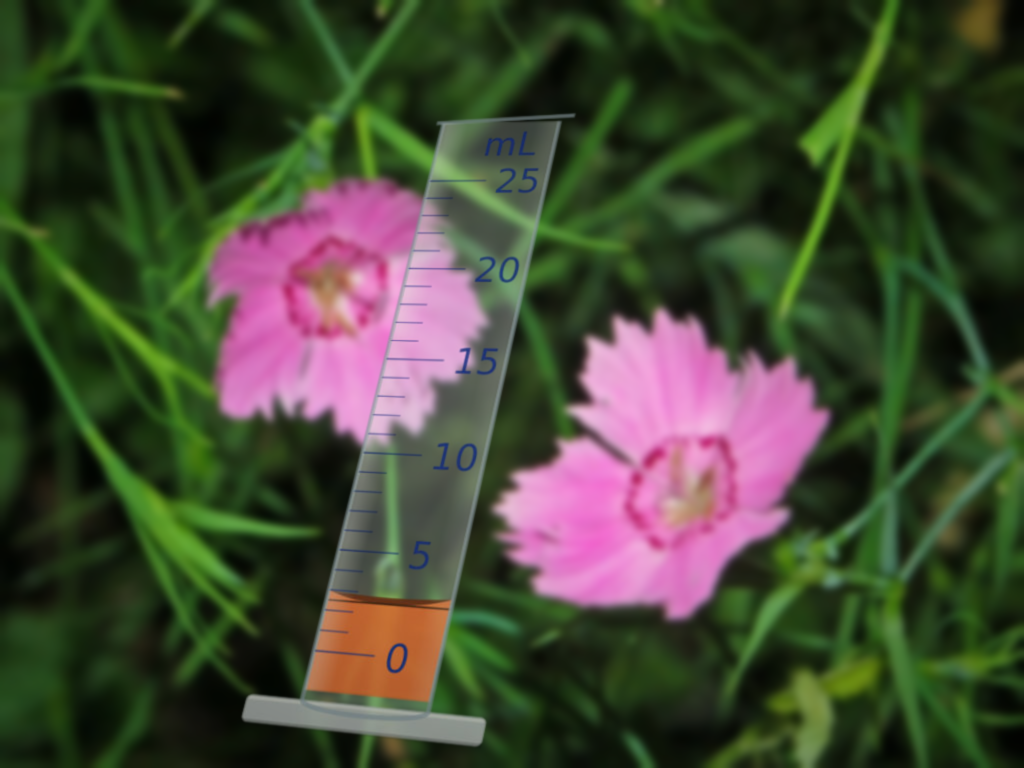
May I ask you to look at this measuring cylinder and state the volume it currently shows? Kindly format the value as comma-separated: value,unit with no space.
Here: 2.5,mL
